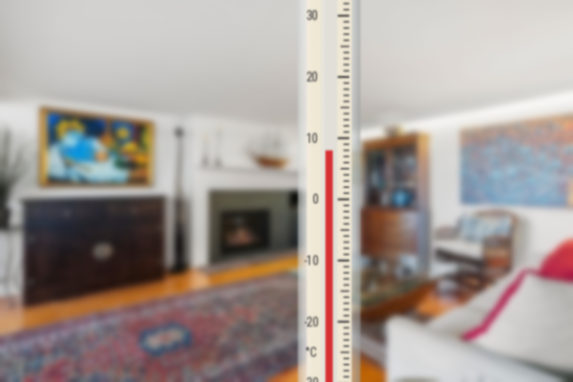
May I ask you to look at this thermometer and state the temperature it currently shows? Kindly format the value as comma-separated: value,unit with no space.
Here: 8,°C
